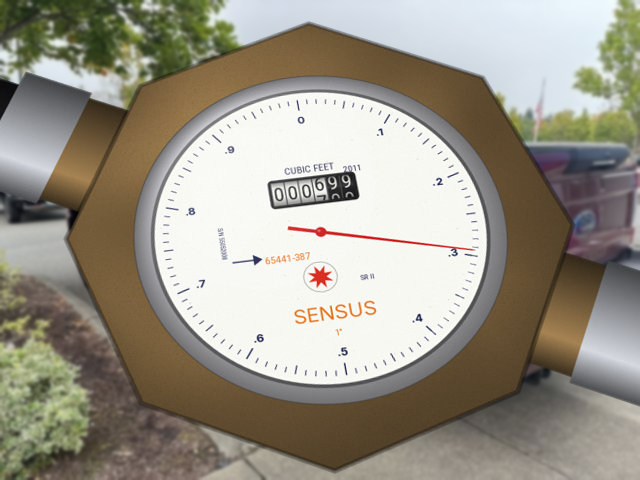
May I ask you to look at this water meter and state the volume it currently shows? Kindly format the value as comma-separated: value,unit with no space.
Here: 699.29,ft³
